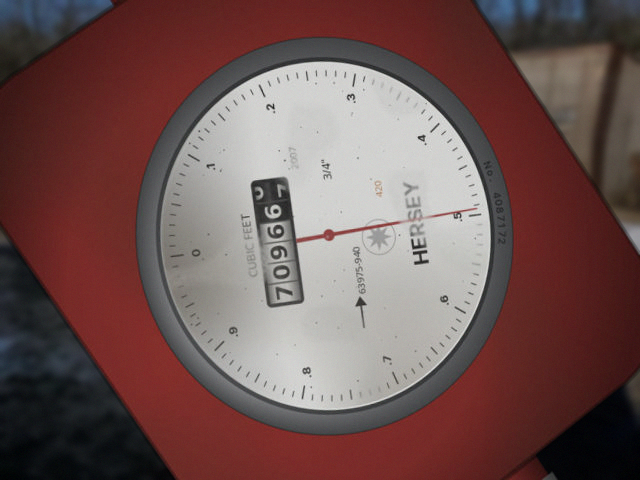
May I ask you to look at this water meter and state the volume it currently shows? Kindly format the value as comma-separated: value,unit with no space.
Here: 709666.49,ft³
